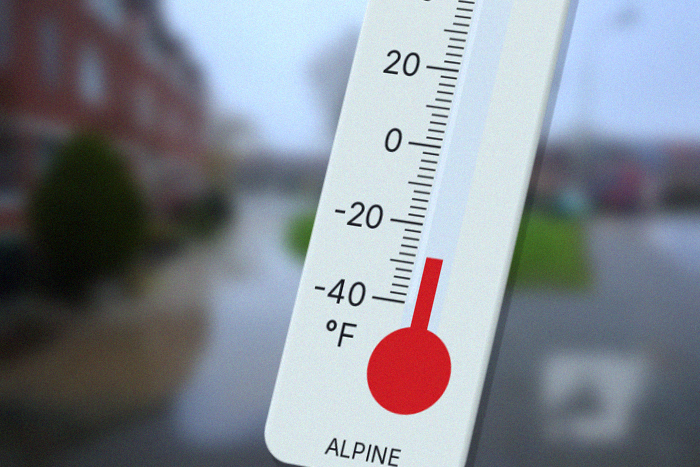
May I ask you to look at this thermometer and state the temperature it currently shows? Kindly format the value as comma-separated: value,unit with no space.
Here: -28,°F
